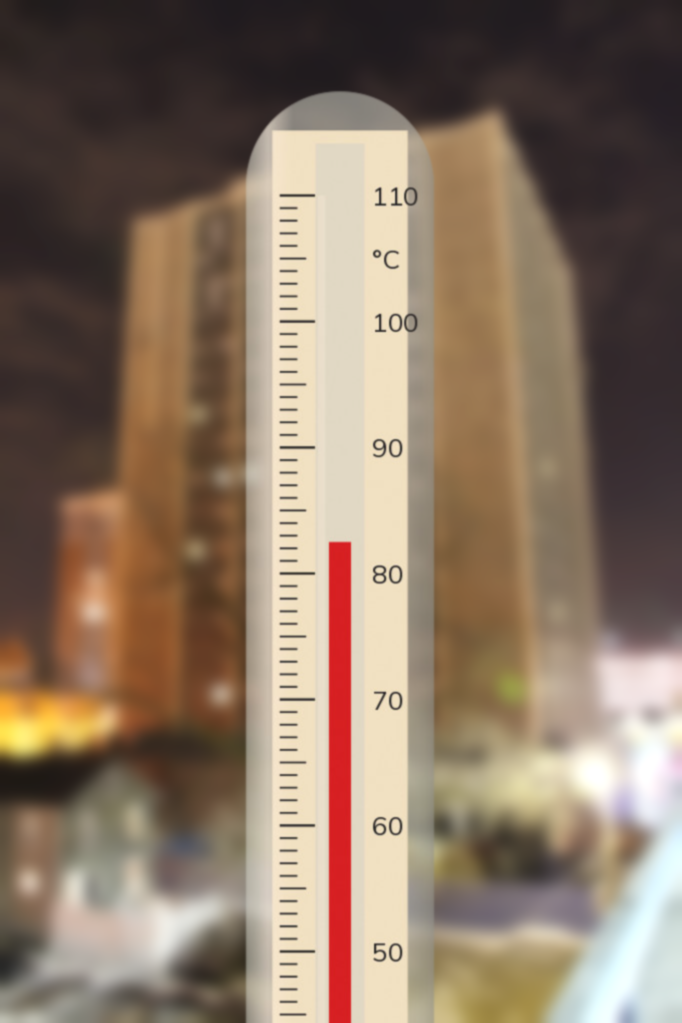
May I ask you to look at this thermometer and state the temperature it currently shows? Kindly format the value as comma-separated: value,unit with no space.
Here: 82.5,°C
